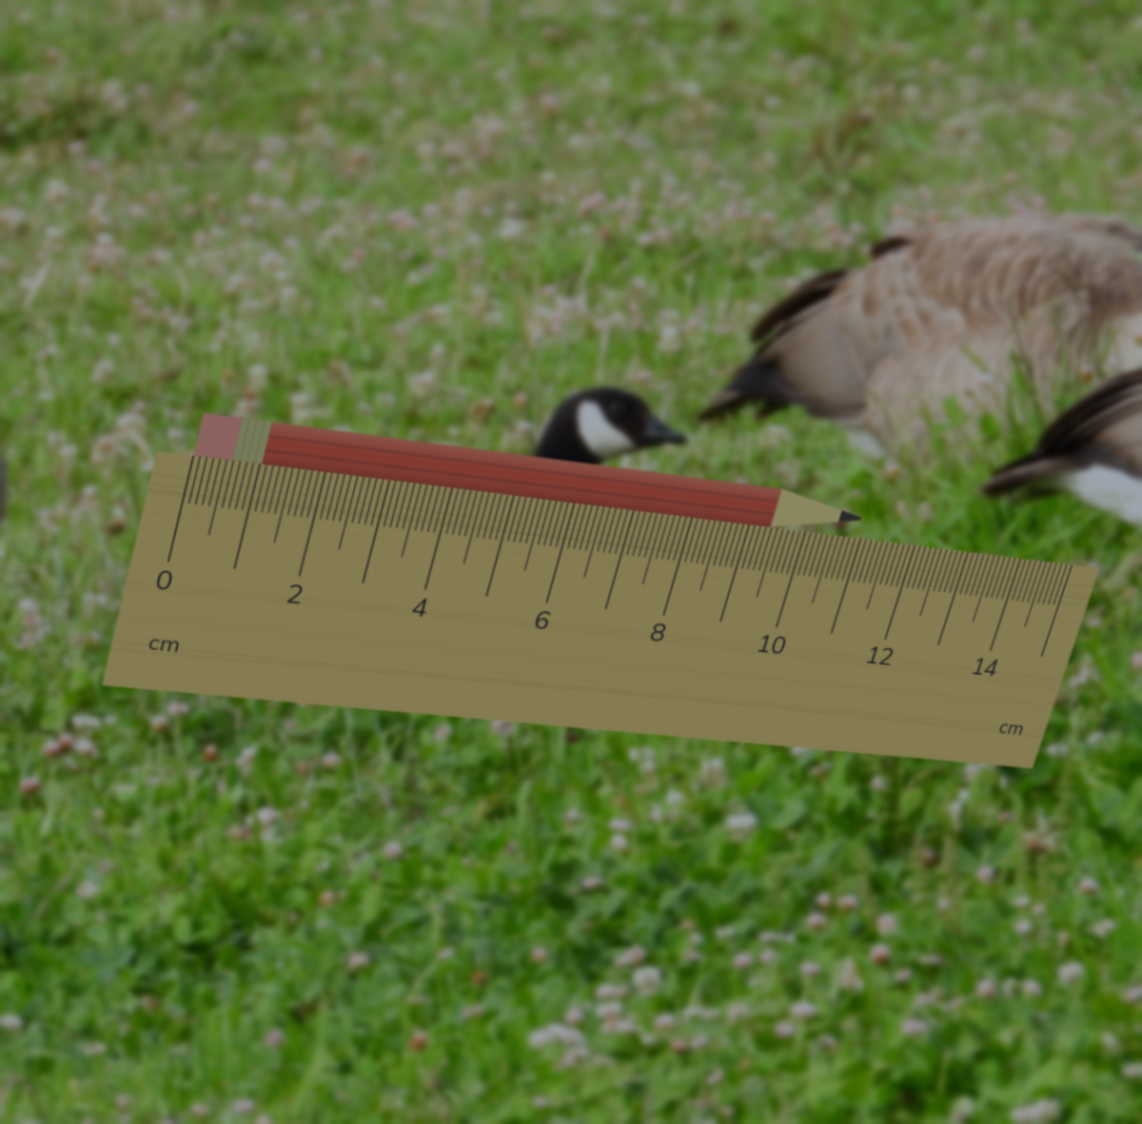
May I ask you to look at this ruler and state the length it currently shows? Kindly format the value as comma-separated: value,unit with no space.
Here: 10.9,cm
